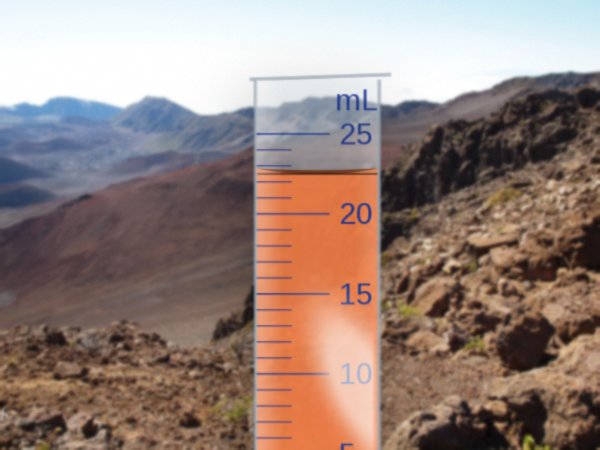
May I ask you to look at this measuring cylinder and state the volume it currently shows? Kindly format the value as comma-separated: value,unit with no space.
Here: 22.5,mL
